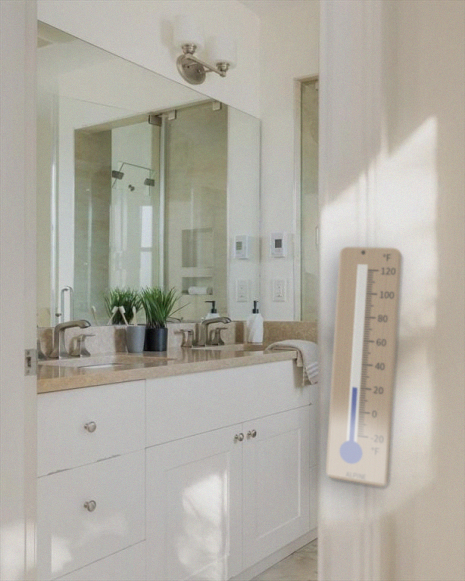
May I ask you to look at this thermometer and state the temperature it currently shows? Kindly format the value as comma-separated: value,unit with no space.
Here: 20,°F
